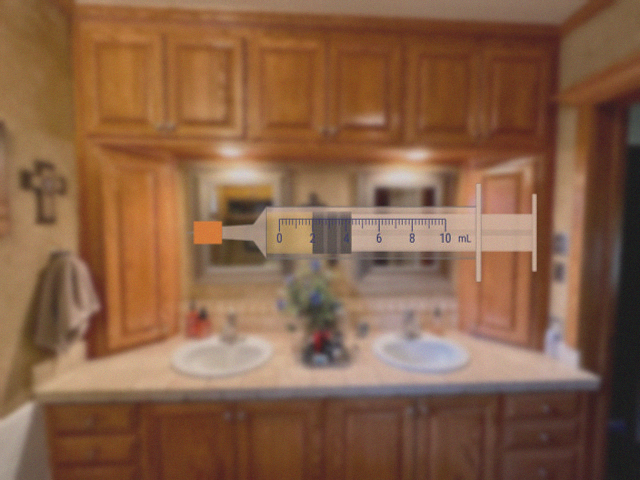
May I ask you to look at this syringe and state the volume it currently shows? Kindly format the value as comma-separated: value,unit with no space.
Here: 2,mL
